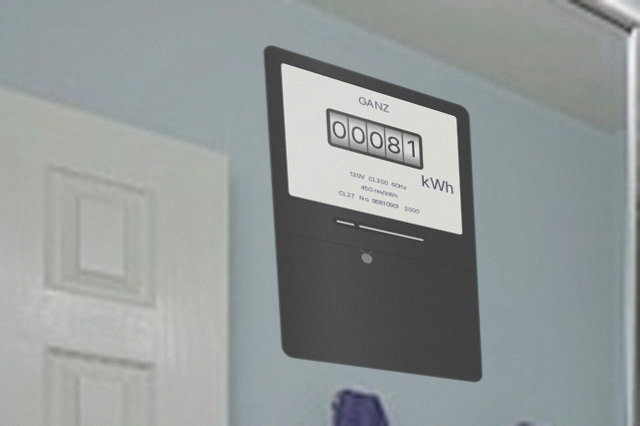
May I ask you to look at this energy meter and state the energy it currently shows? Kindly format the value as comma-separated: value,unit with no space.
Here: 81,kWh
